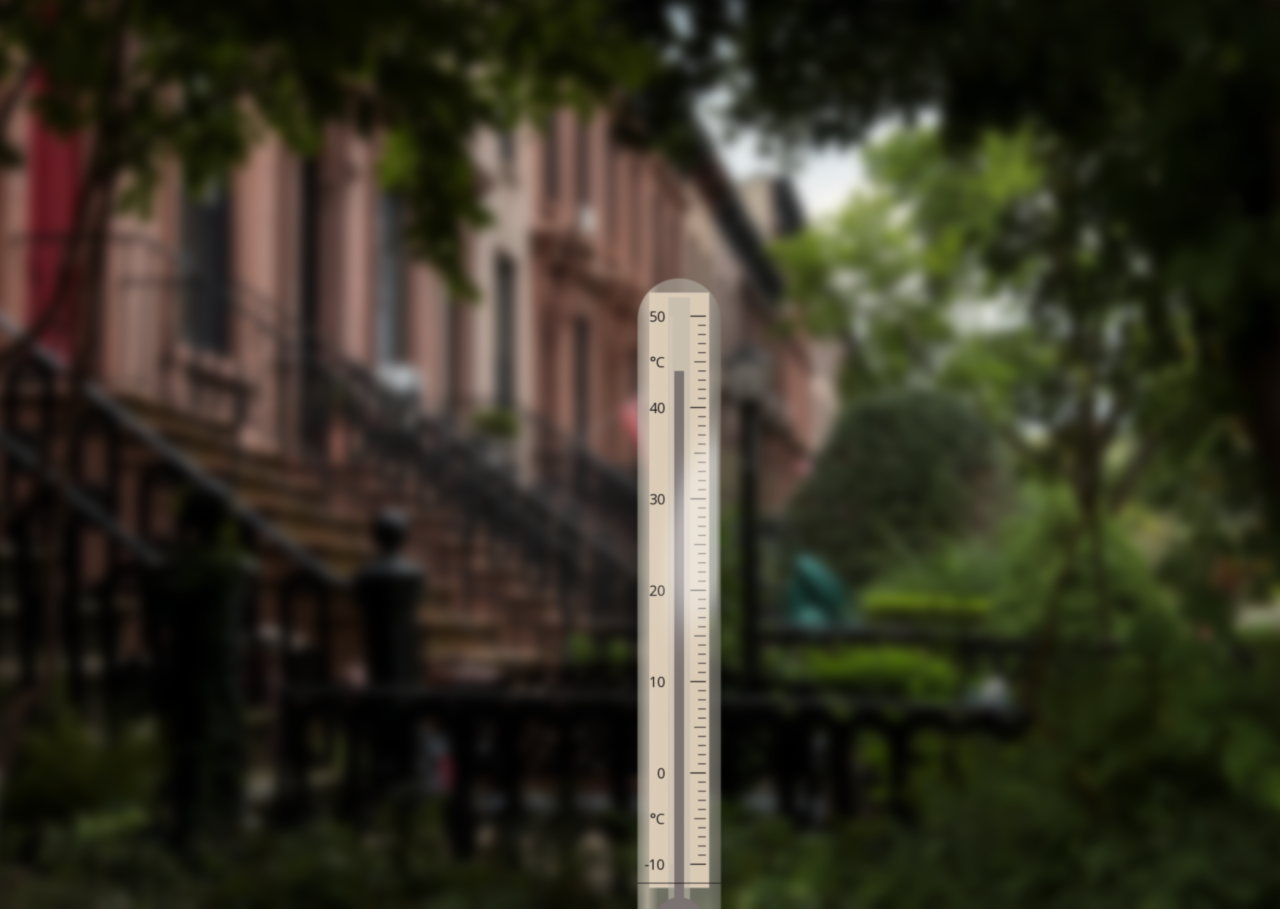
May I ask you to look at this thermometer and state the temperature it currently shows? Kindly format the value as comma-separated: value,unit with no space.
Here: 44,°C
